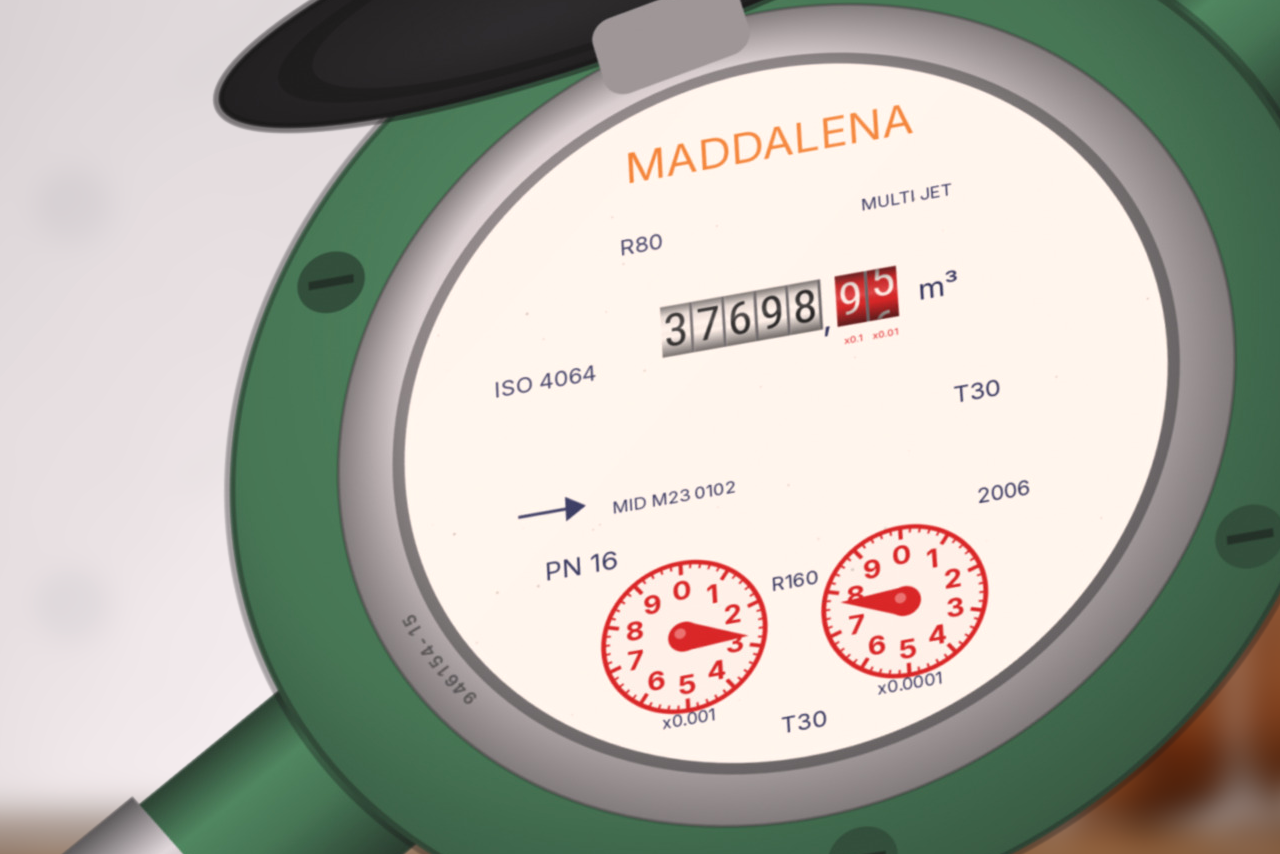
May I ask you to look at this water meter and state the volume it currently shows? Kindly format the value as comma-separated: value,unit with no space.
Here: 37698.9527,m³
